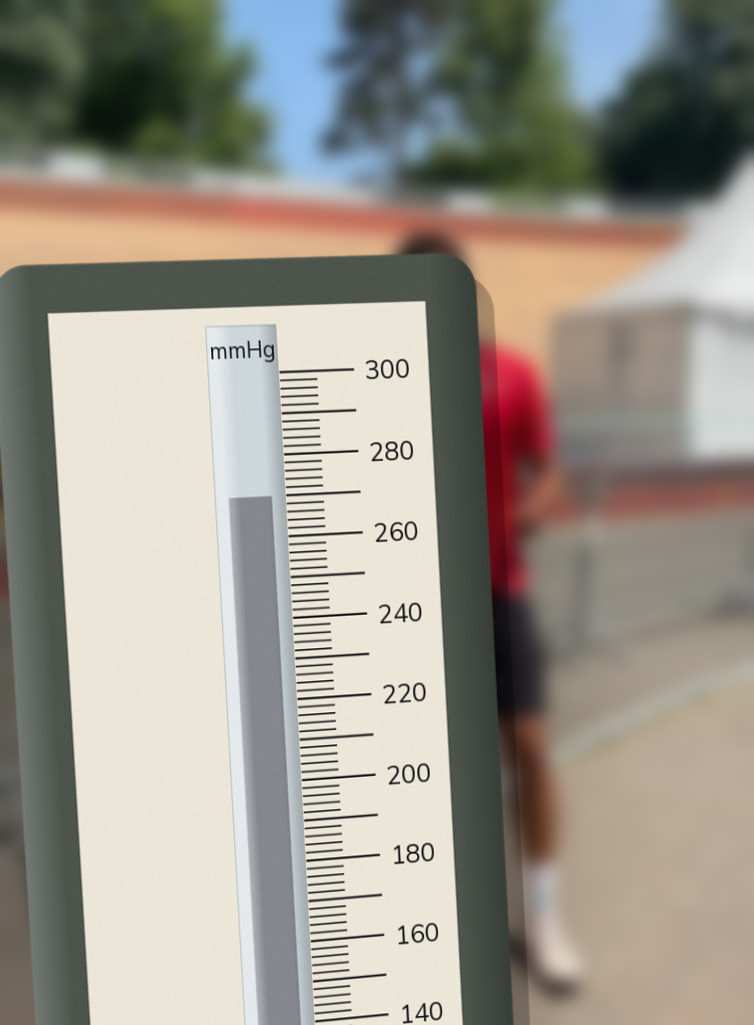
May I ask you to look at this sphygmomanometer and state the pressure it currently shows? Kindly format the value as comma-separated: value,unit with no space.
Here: 270,mmHg
